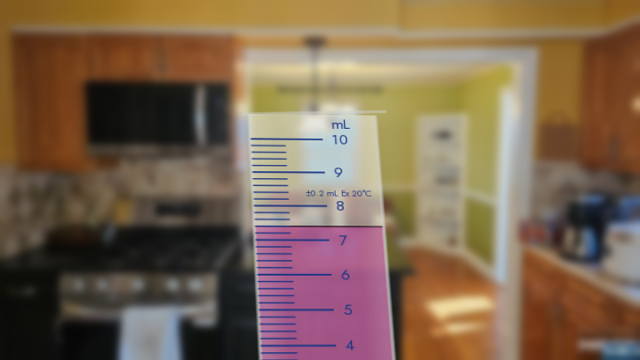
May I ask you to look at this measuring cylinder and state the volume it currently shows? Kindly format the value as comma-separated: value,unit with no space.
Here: 7.4,mL
